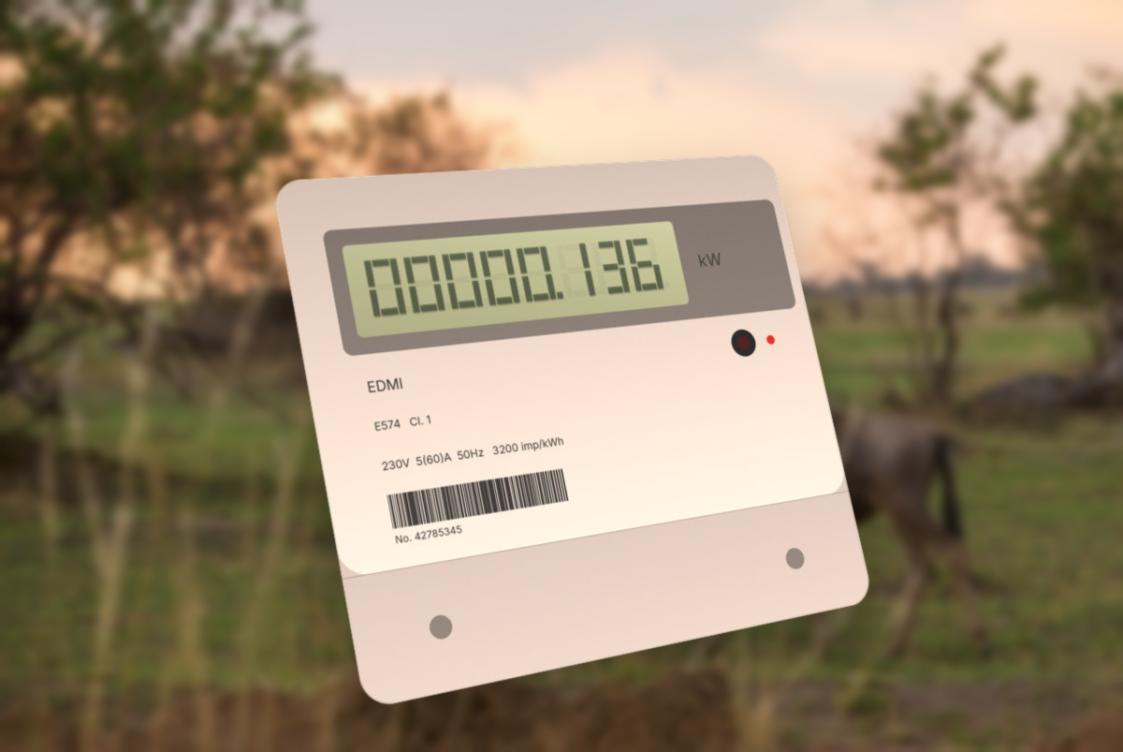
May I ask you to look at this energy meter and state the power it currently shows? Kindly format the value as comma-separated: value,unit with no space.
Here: 0.136,kW
